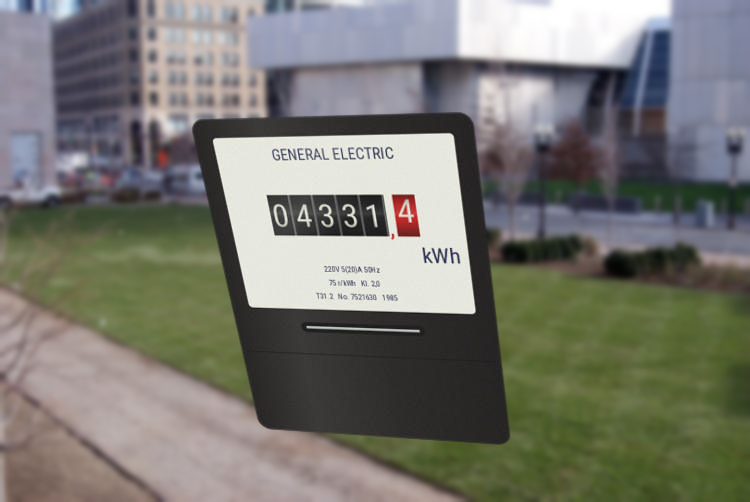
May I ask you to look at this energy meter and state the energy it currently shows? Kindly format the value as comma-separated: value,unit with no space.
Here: 4331.4,kWh
